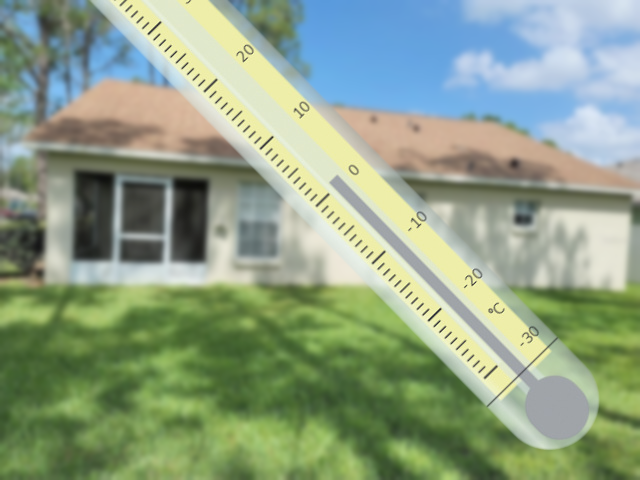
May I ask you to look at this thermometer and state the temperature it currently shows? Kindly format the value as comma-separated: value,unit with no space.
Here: 1,°C
